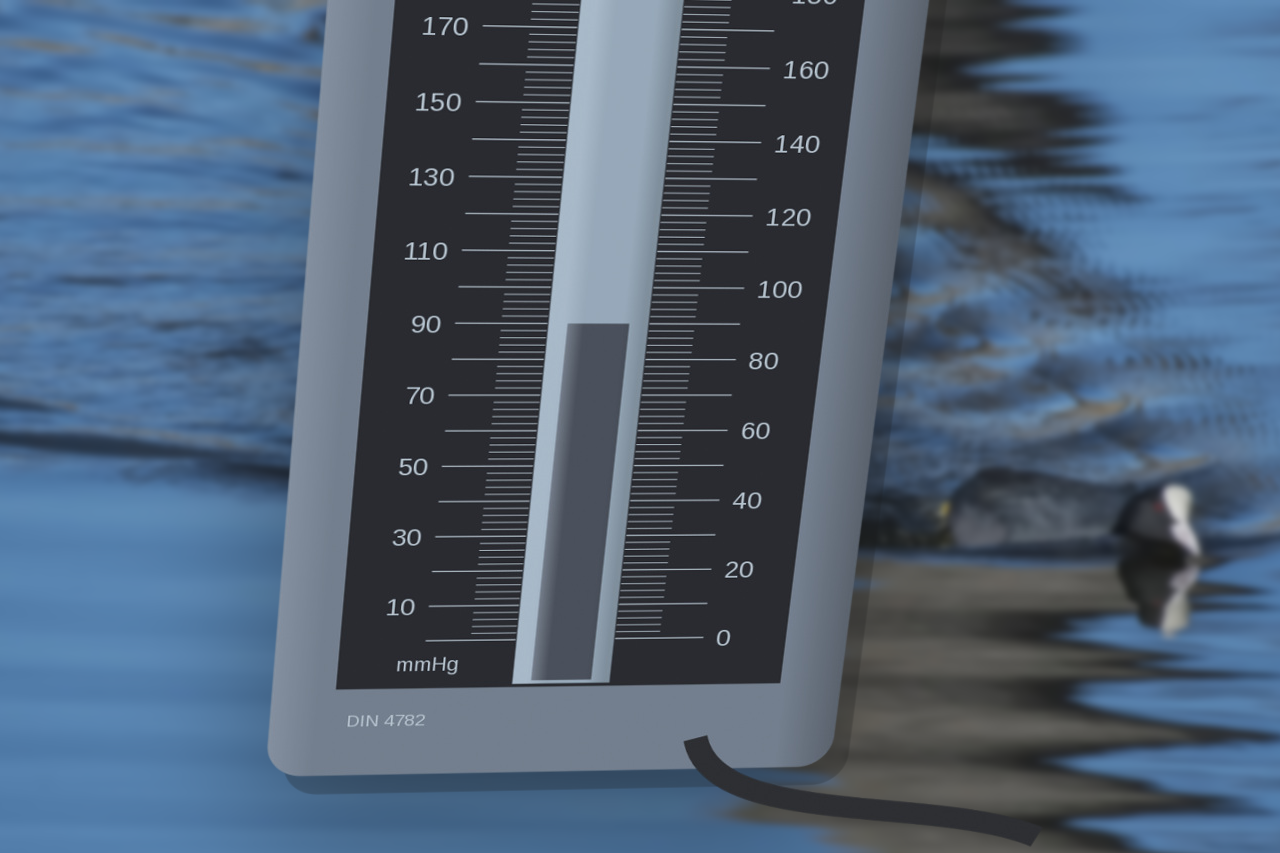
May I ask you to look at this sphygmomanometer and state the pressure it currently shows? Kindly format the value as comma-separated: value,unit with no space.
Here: 90,mmHg
